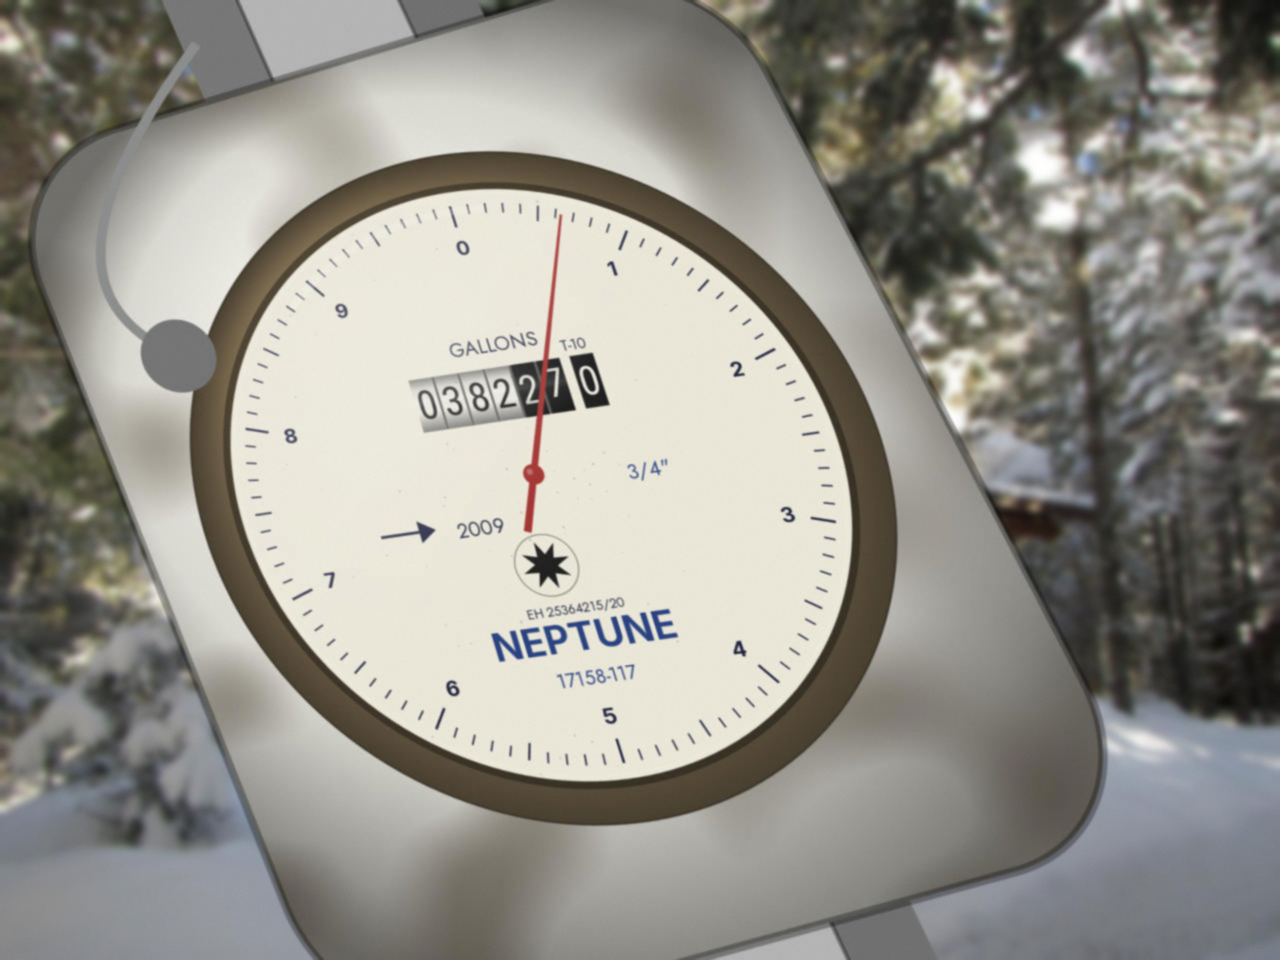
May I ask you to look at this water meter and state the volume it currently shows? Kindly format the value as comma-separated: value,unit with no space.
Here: 382270.6,gal
